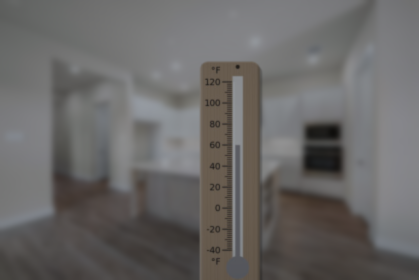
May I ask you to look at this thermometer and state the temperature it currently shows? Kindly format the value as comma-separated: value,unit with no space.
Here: 60,°F
